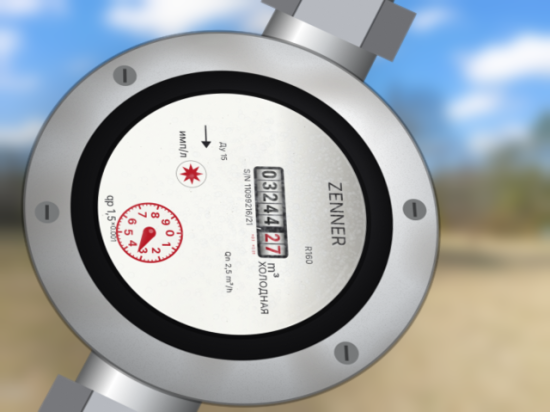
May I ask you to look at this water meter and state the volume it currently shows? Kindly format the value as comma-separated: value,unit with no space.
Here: 3244.273,m³
